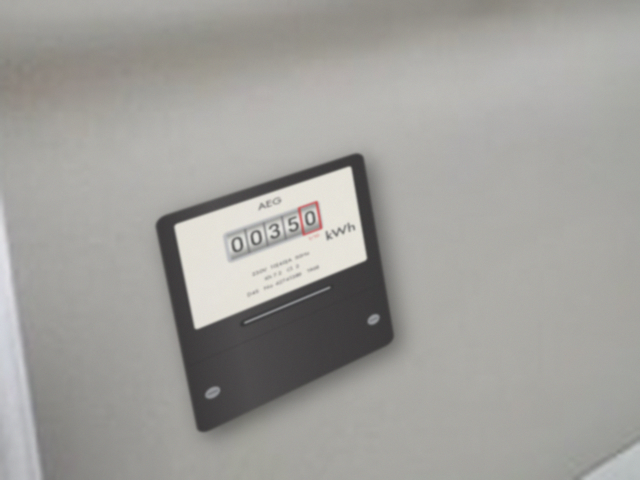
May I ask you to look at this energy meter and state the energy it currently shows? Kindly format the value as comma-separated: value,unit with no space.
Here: 35.0,kWh
